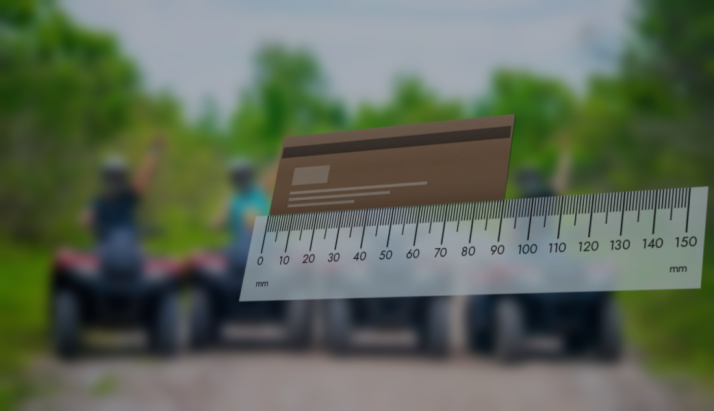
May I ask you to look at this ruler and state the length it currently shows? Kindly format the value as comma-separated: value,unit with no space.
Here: 90,mm
